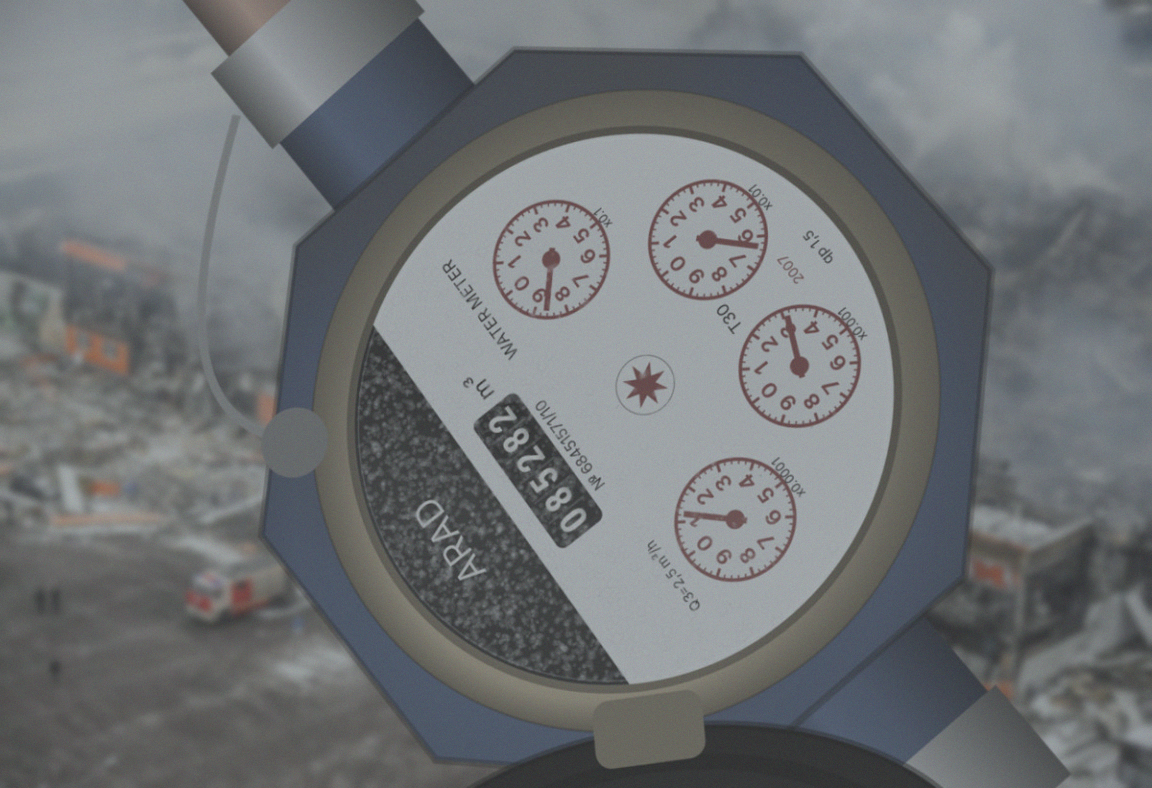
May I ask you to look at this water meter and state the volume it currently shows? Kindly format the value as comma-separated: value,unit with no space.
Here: 85282.8631,m³
